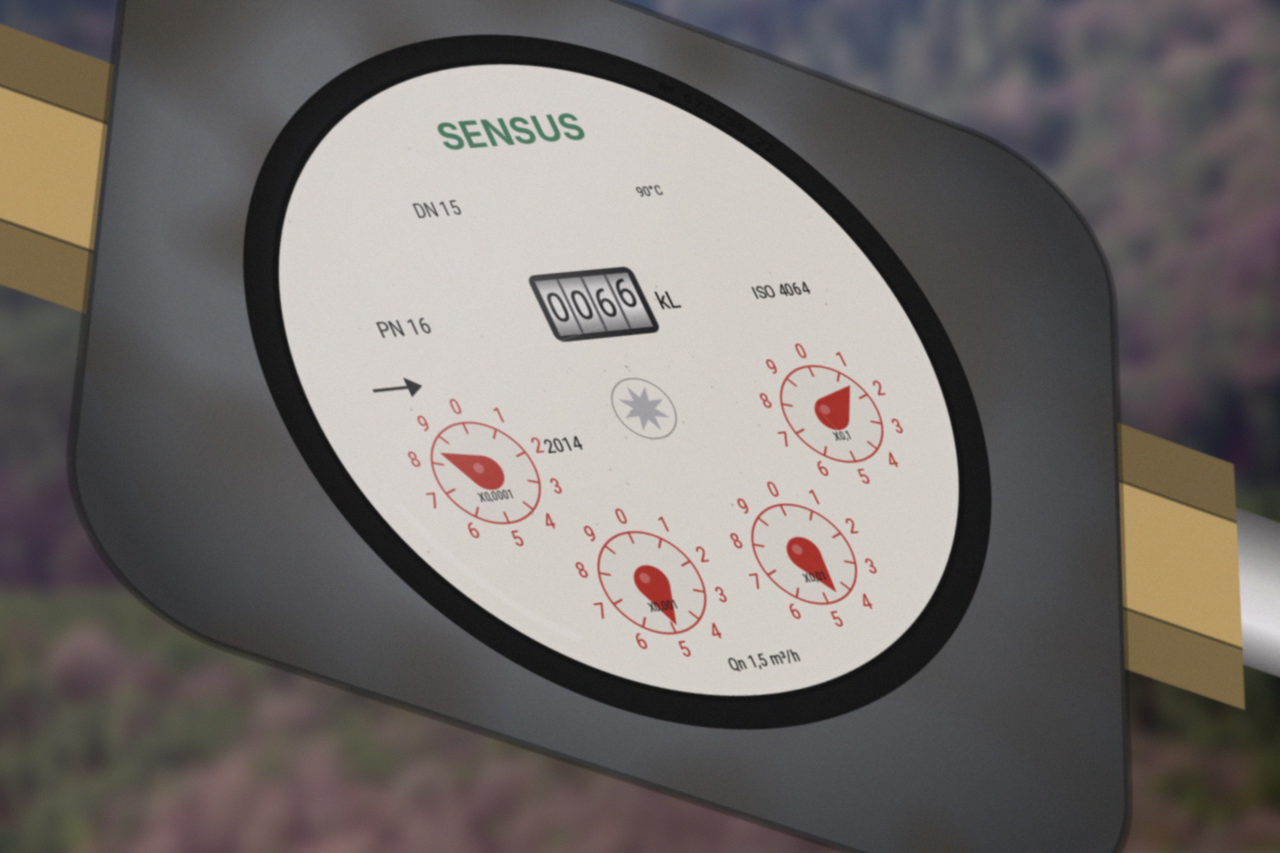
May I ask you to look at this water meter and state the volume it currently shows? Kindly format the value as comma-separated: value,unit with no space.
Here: 66.1448,kL
